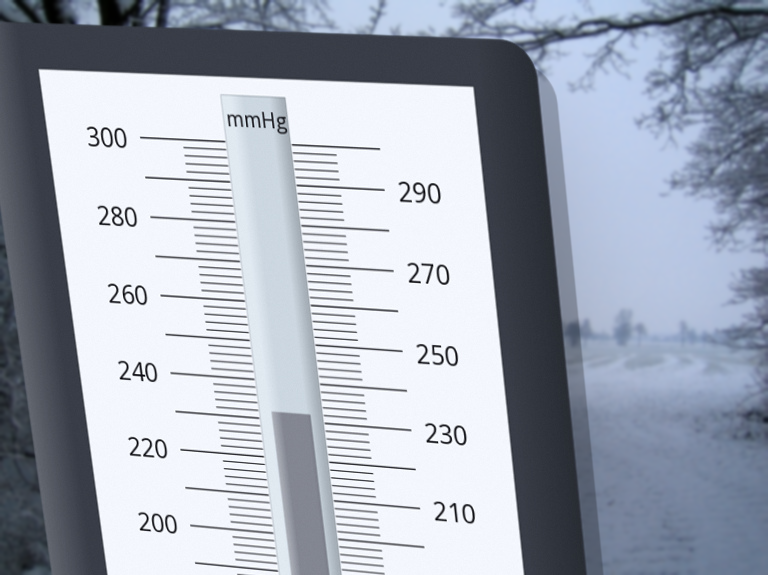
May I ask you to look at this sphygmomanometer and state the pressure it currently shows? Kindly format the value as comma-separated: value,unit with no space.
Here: 232,mmHg
